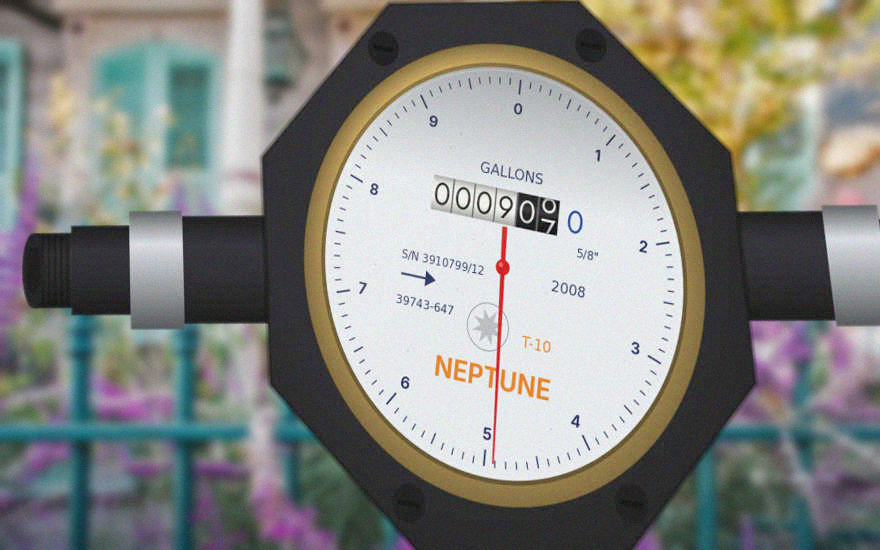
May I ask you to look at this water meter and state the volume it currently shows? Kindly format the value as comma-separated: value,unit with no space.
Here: 9064.9,gal
